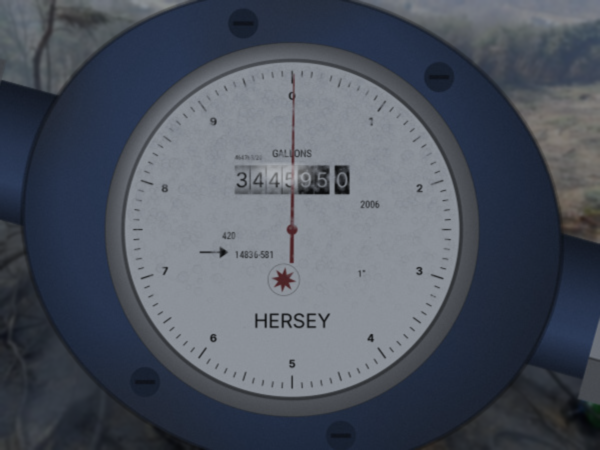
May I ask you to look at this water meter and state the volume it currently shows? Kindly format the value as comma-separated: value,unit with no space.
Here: 3445950.0,gal
